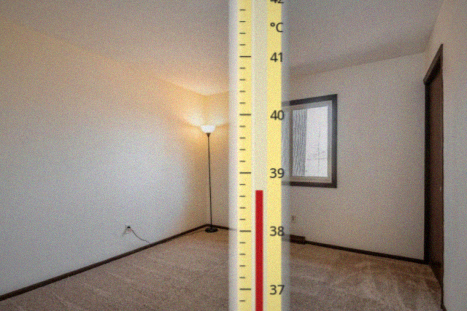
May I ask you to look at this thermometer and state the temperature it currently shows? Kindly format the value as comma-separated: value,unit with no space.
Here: 38.7,°C
